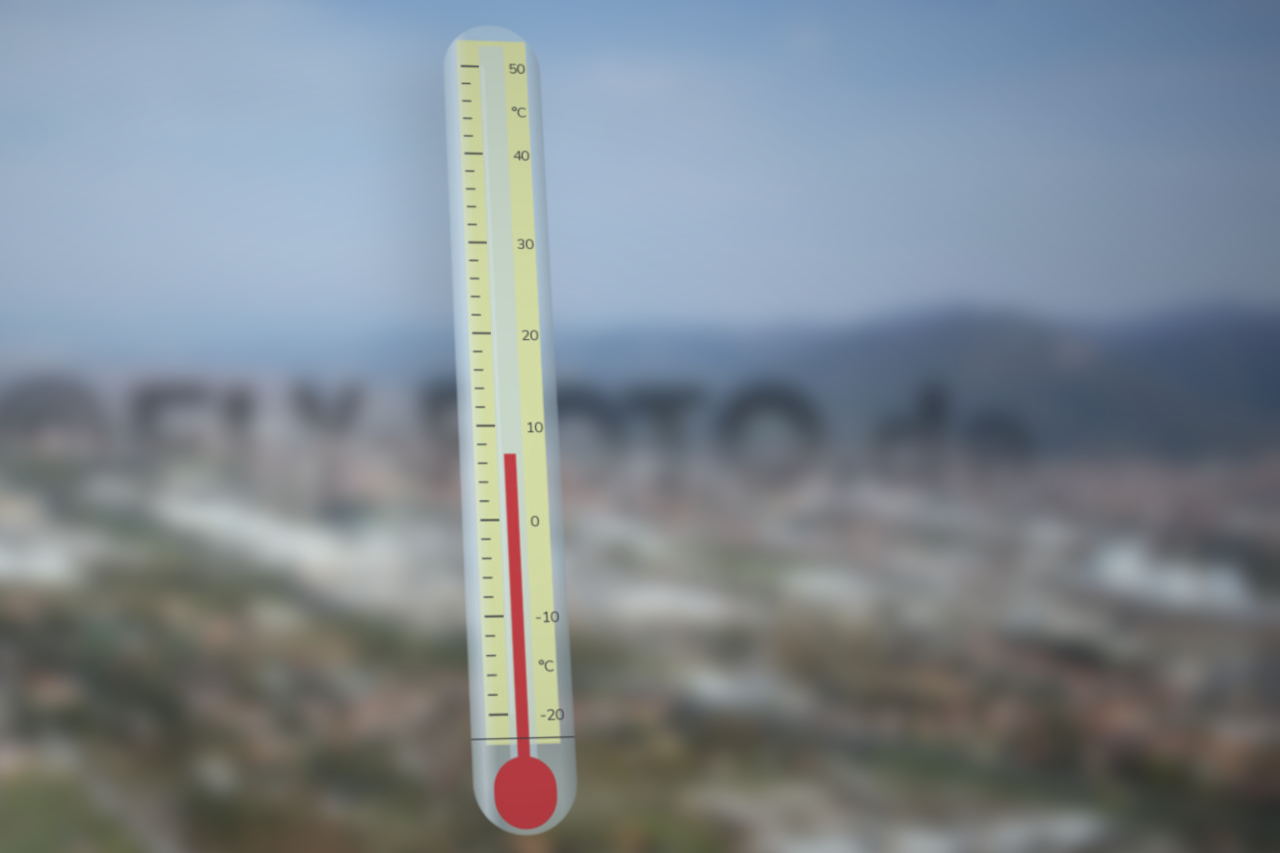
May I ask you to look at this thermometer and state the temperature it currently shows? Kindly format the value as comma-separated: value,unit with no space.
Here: 7,°C
